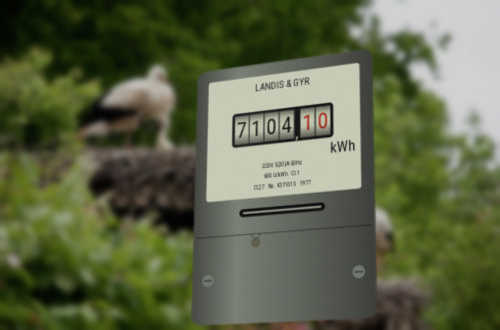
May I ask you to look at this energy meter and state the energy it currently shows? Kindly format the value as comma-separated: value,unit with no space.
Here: 7104.10,kWh
